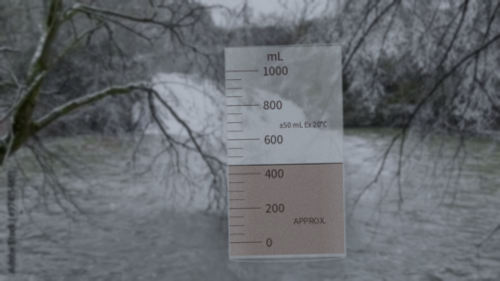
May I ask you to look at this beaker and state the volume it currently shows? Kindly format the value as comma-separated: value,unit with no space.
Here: 450,mL
